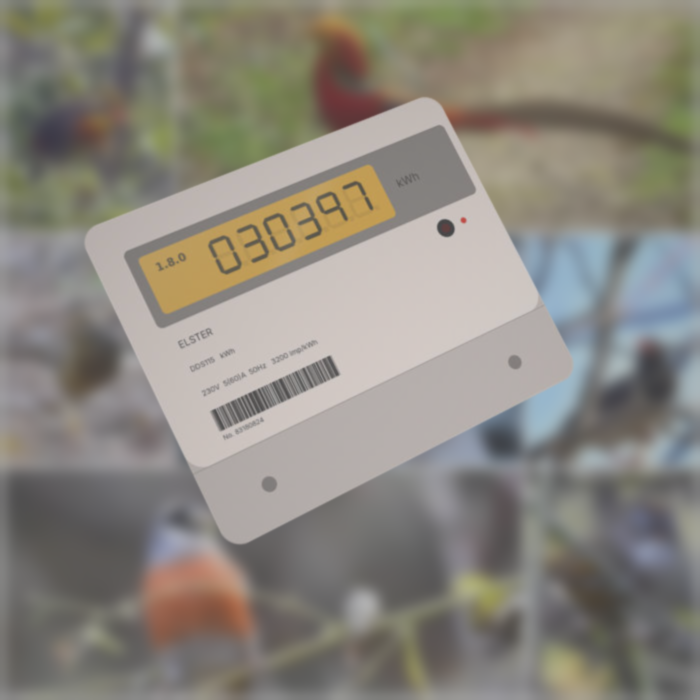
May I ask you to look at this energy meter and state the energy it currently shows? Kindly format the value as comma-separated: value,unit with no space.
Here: 30397,kWh
